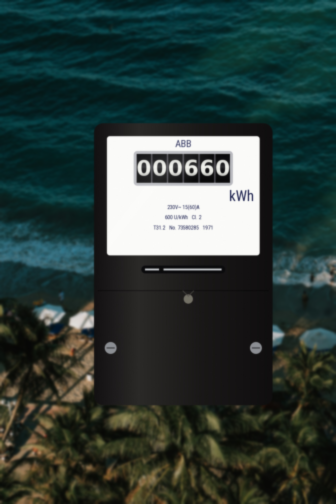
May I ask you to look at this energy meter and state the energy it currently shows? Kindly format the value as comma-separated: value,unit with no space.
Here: 660,kWh
